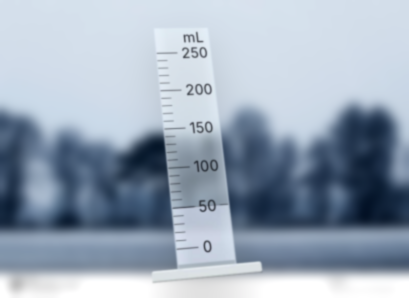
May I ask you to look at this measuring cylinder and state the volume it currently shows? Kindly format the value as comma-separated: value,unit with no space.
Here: 50,mL
